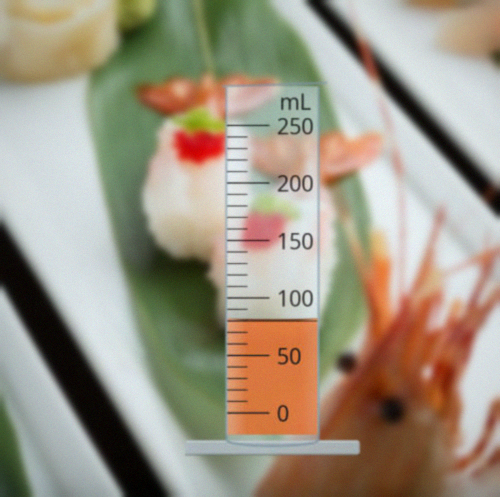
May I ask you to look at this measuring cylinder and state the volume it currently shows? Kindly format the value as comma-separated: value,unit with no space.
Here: 80,mL
